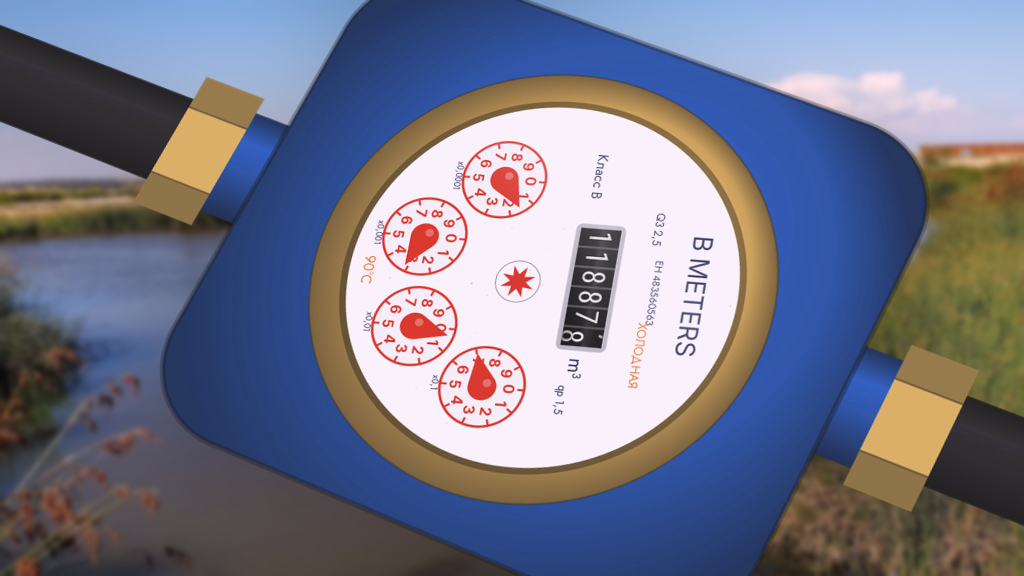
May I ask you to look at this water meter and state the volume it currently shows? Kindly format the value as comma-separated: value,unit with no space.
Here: 118877.7031,m³
